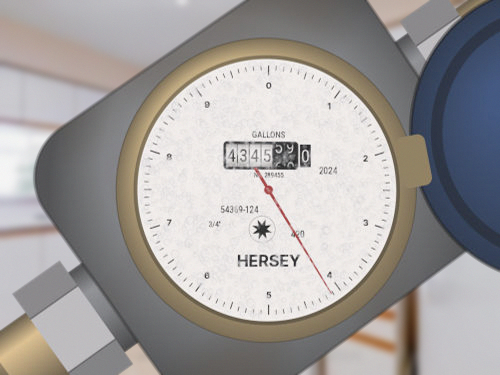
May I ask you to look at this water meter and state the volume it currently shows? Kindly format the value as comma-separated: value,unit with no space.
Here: 4345594.1,gal
